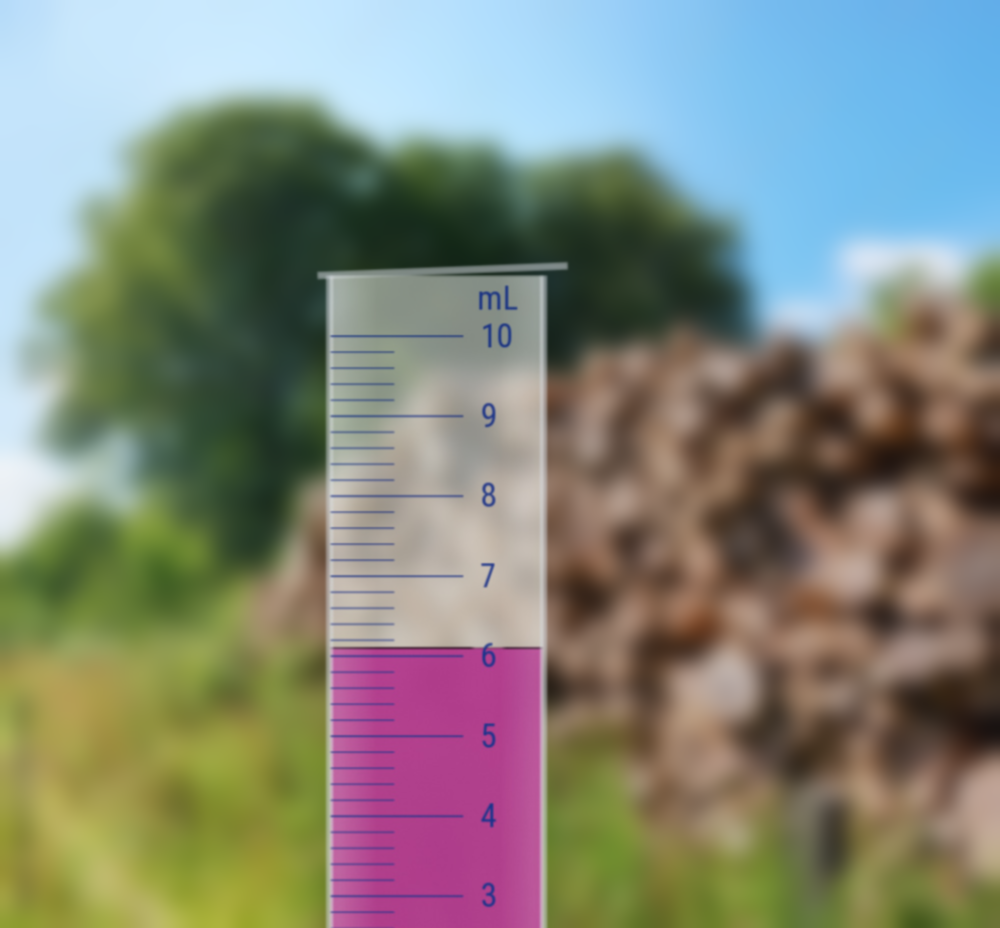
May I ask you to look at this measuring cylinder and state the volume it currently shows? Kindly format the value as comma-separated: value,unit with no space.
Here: 6.1,mL
